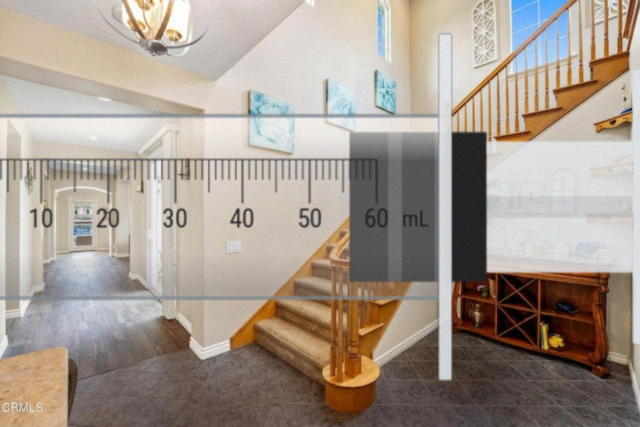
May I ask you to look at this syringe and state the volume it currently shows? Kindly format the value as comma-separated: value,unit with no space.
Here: 56,mL
